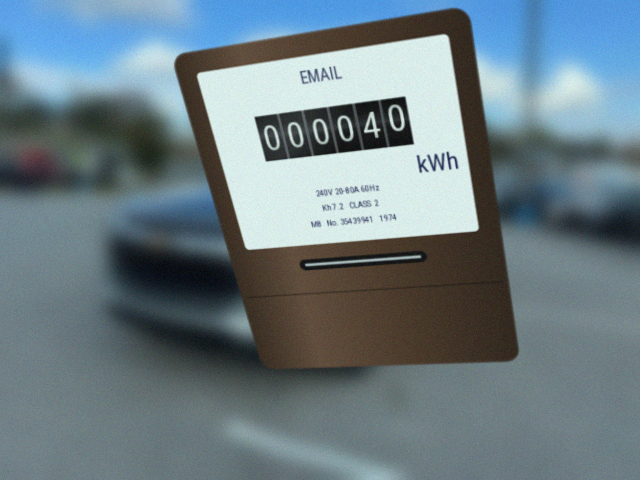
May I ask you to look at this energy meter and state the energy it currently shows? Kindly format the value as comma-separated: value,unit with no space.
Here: 40,kWh
